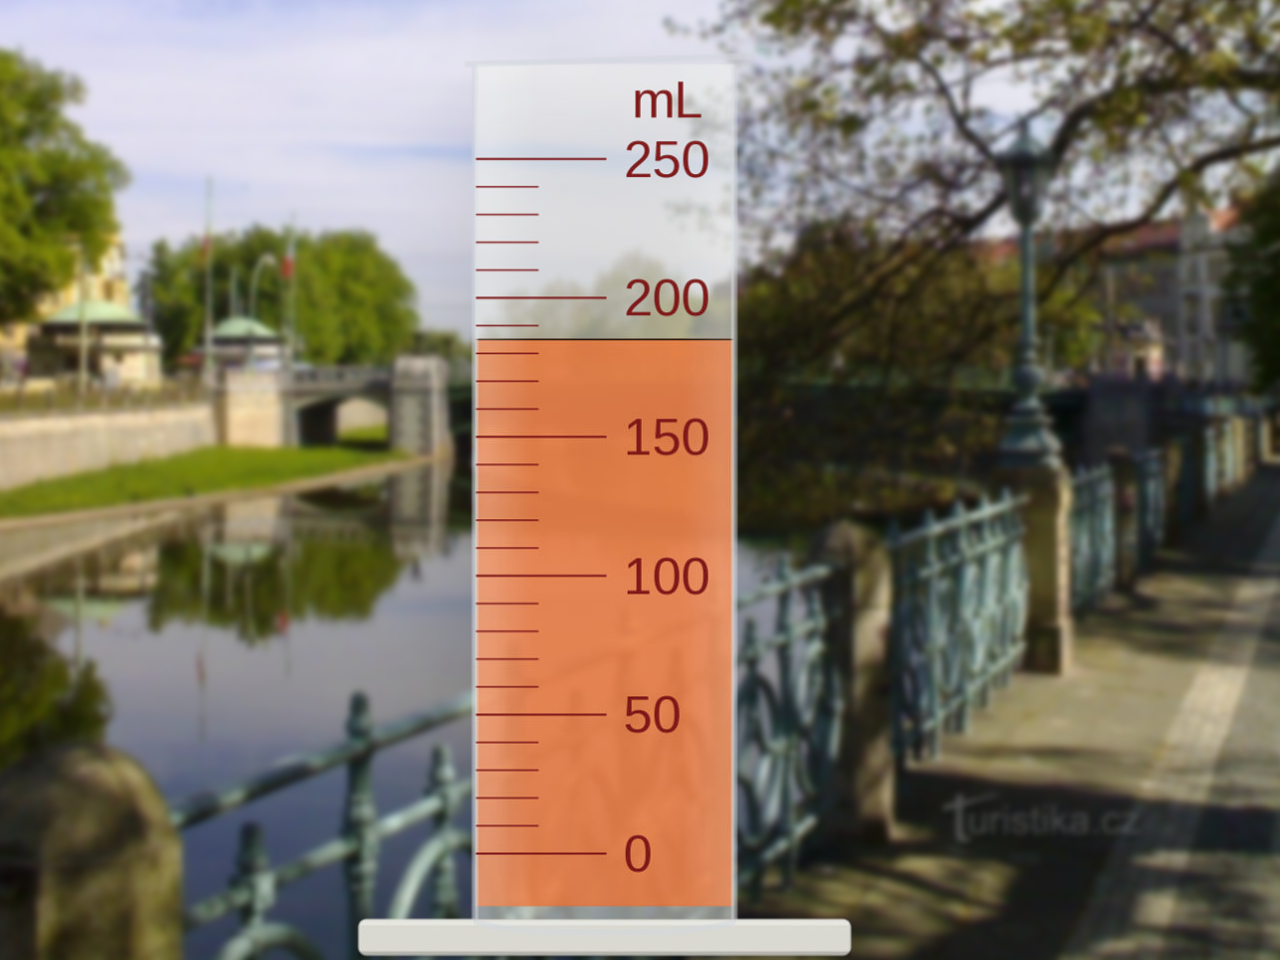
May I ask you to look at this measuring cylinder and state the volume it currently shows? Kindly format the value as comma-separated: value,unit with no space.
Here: 185,mL
